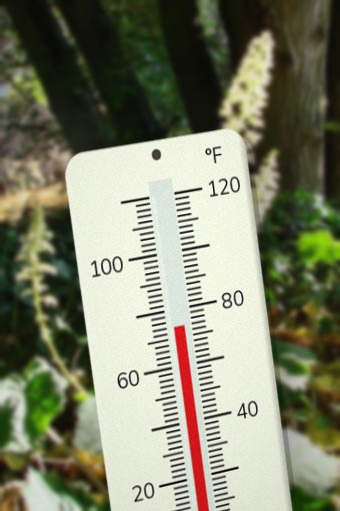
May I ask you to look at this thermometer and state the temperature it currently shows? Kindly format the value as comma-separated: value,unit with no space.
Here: 74,°F
